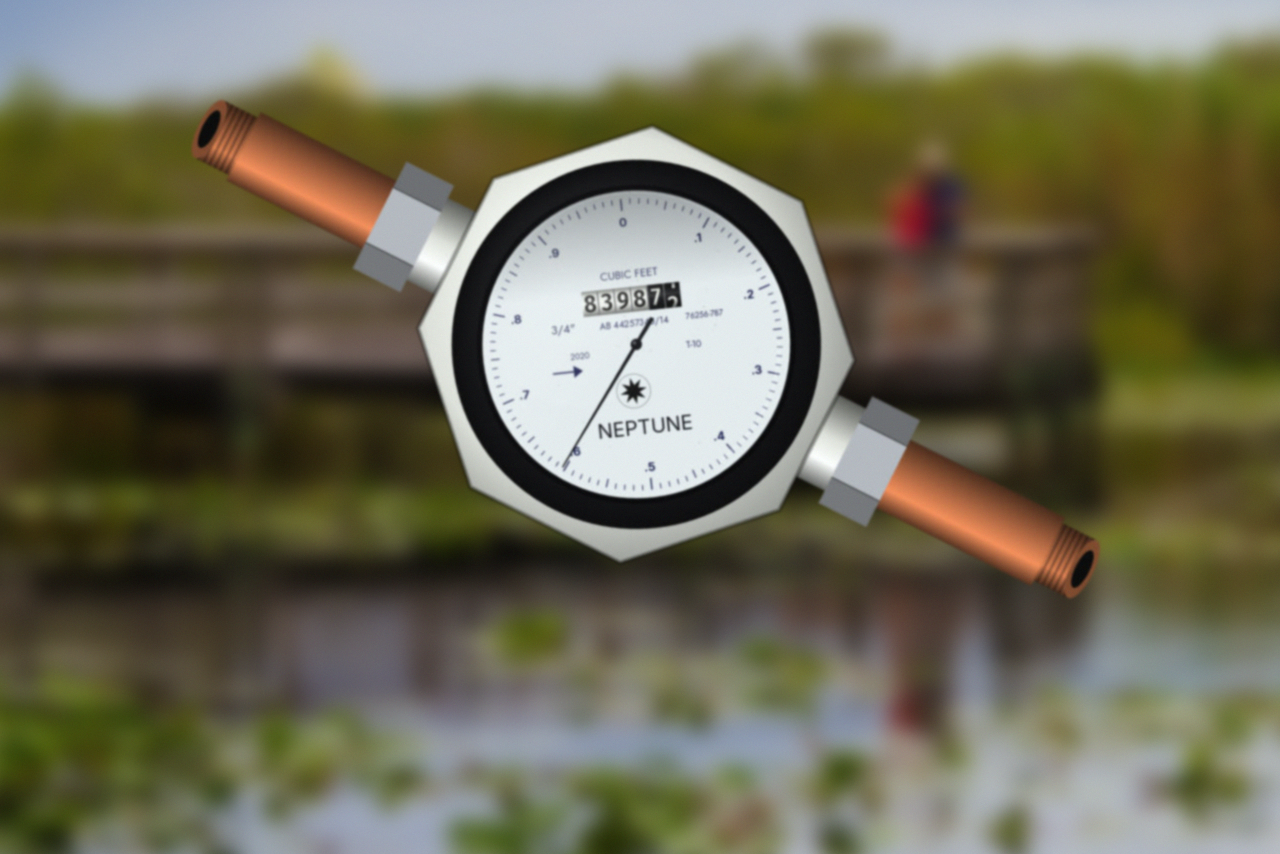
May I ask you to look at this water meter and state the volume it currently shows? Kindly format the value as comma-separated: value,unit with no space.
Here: 839871.60,ft³
